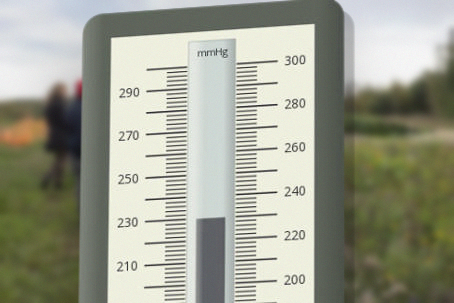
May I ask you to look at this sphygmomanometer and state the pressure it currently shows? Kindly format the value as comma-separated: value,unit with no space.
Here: 230,mmHg
